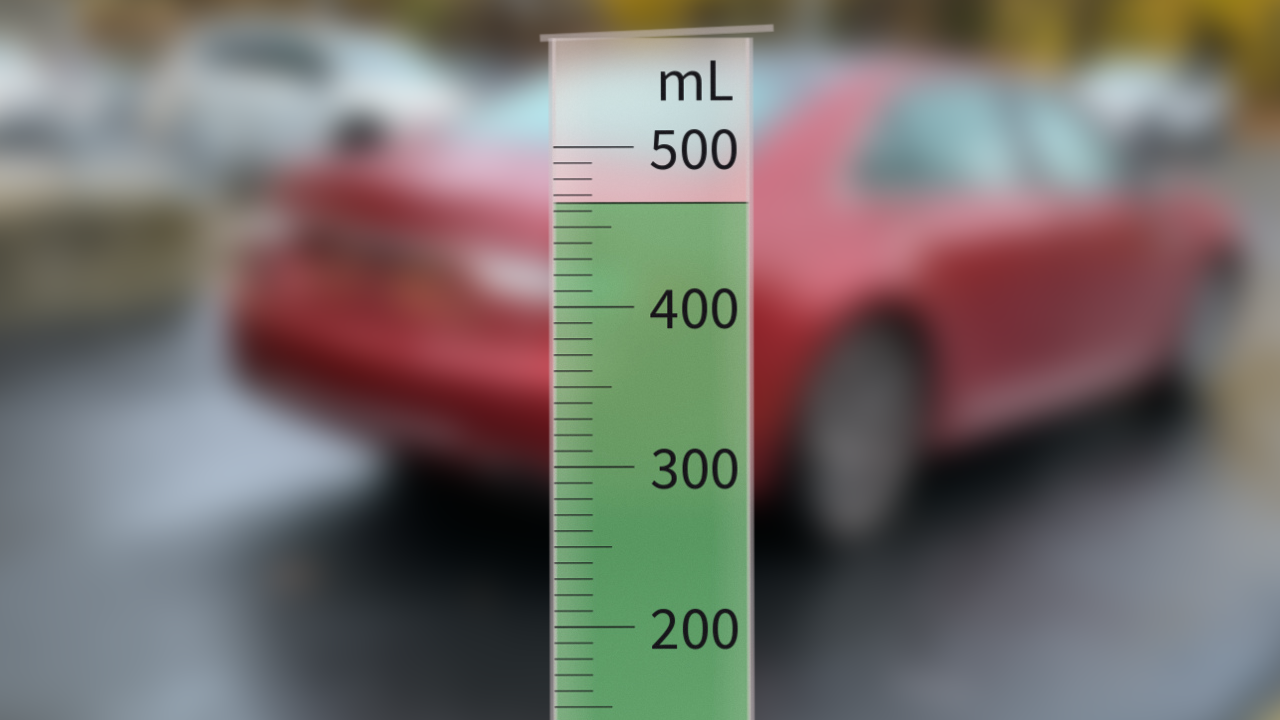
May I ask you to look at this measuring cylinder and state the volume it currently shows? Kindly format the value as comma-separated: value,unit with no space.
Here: 465,mL
